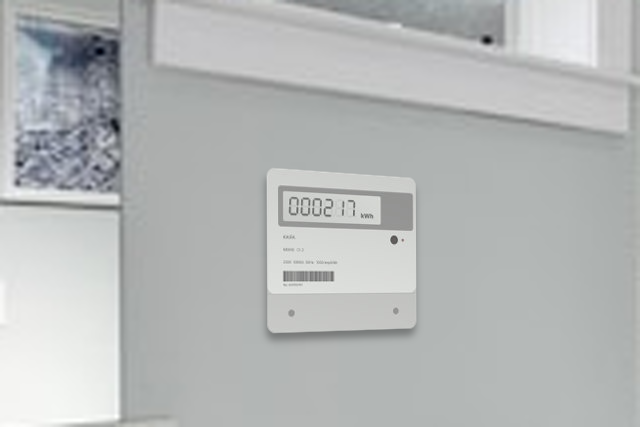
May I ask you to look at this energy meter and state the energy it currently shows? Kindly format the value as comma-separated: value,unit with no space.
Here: 217,kWh
